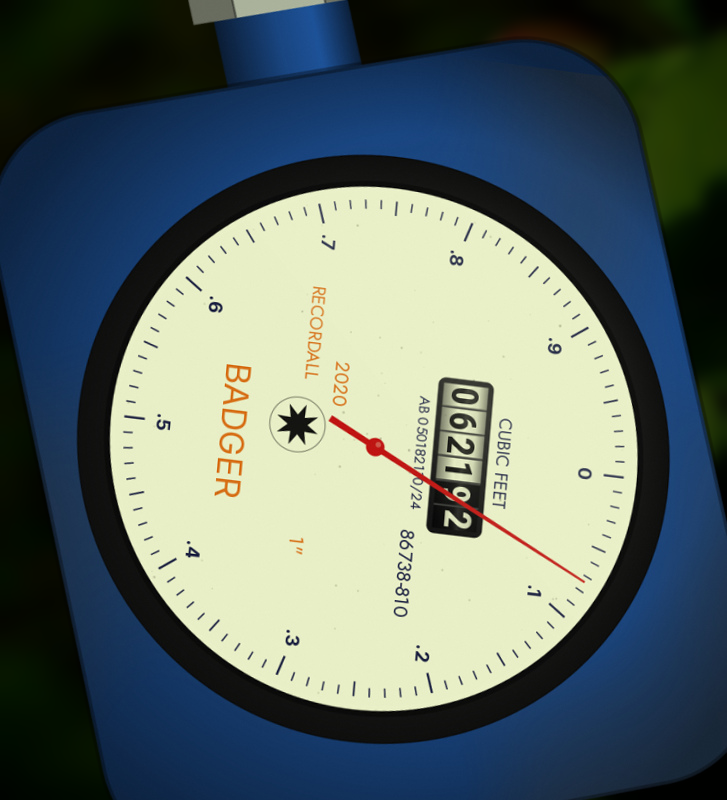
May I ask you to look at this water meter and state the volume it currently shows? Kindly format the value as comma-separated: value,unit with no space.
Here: 62192.07,ft³
